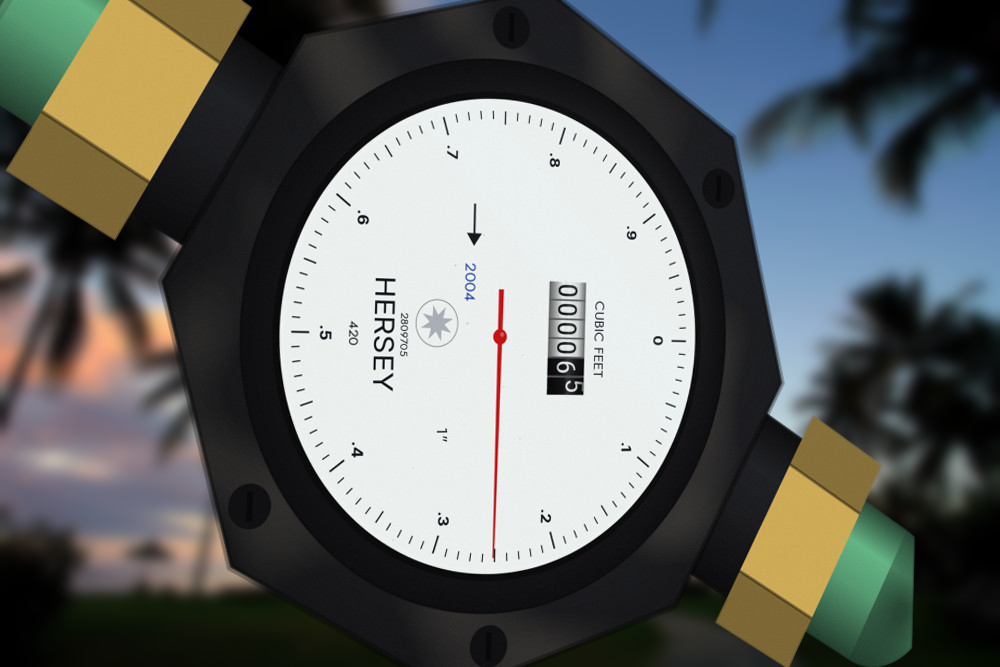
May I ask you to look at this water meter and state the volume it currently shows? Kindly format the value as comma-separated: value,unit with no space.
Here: 65.25,ft³
